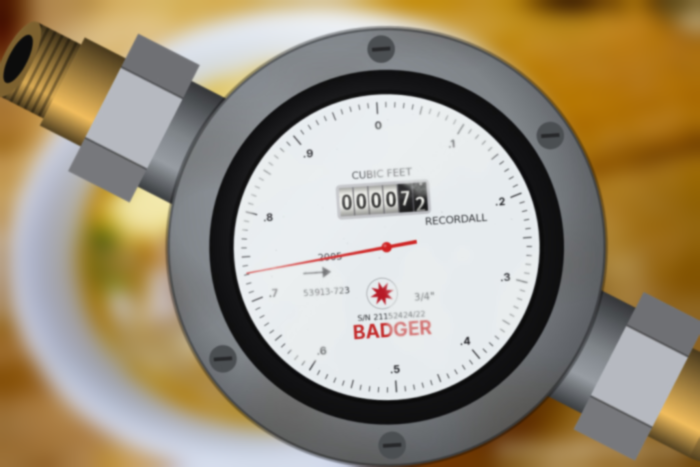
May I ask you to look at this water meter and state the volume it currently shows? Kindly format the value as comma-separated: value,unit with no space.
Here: 71.73,ft³
